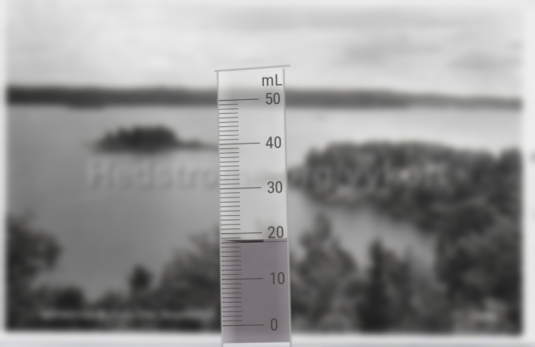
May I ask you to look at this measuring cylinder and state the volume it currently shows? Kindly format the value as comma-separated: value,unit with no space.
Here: 18,mL
